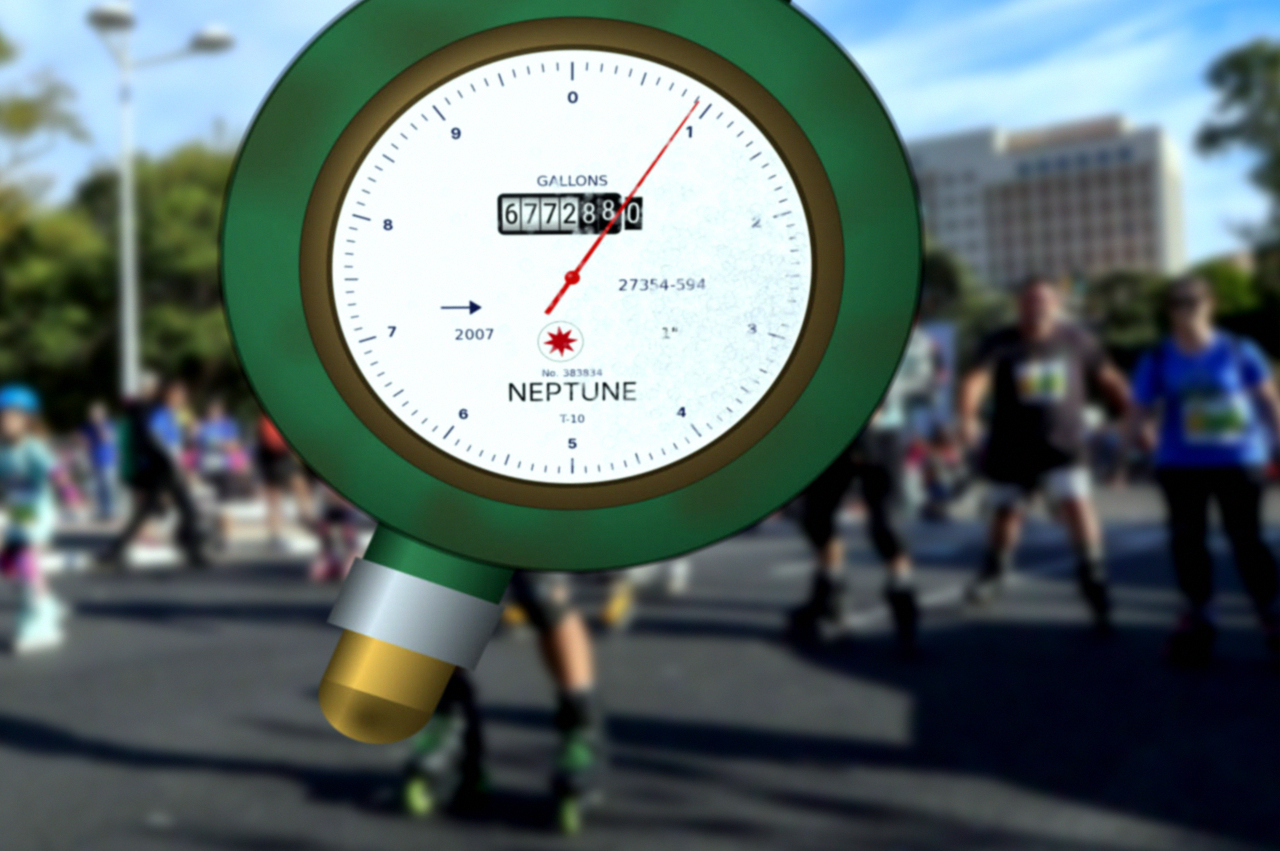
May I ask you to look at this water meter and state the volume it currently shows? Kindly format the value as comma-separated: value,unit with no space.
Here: 6772880.9,gal
